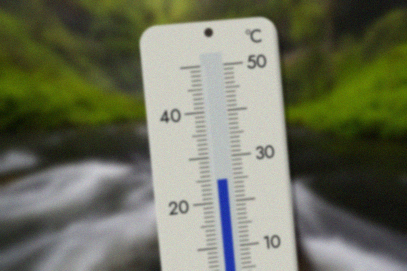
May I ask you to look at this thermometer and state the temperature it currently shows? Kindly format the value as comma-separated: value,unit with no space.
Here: 25,°C
